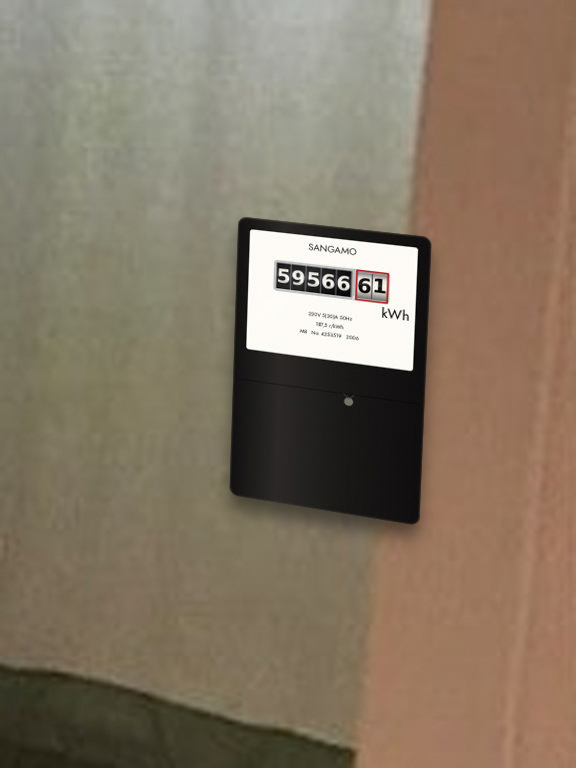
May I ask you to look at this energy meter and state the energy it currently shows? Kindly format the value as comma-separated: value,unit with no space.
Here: 59566.61,kWh
